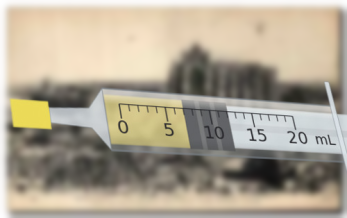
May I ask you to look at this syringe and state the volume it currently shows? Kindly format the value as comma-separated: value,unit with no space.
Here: 7,mL
